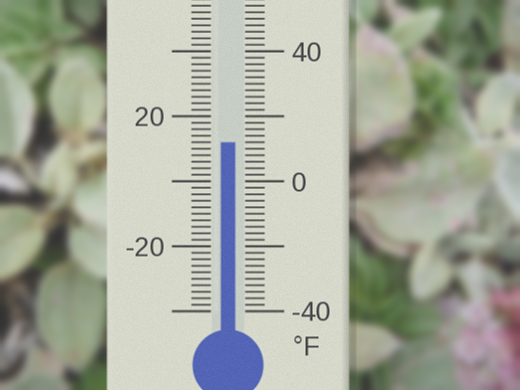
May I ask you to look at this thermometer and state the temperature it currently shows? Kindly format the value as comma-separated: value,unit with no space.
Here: 12,°F
